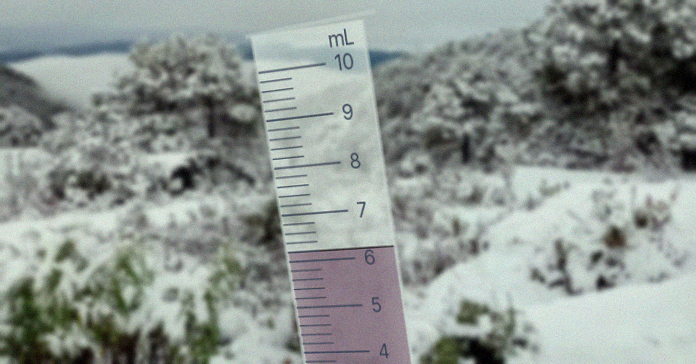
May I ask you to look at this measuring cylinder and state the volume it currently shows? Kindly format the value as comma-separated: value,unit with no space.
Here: 6.2,mL
